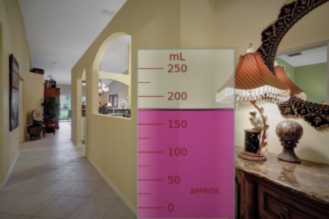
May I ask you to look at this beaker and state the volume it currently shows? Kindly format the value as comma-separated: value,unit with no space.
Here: 175,mL
